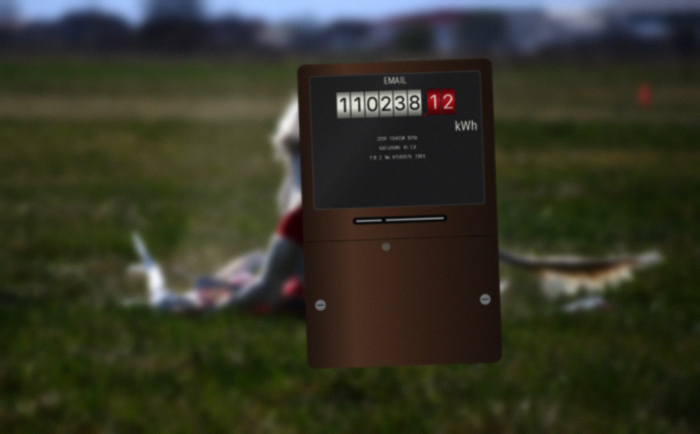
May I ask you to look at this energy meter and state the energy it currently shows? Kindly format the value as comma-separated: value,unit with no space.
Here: 110238.12,kWh
